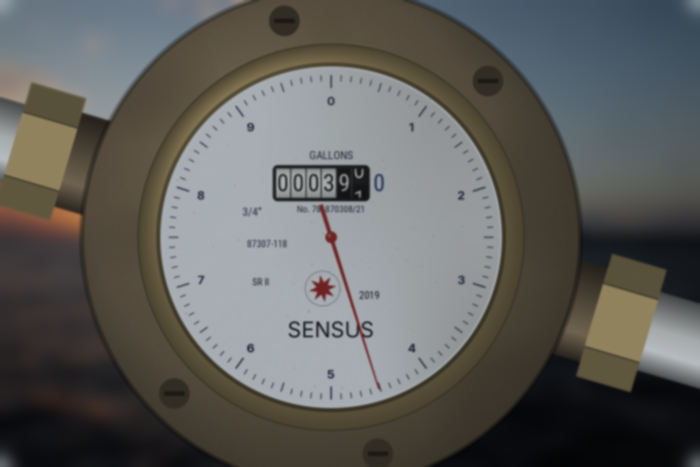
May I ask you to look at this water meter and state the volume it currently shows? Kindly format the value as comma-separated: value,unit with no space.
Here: 3904.5,gal
